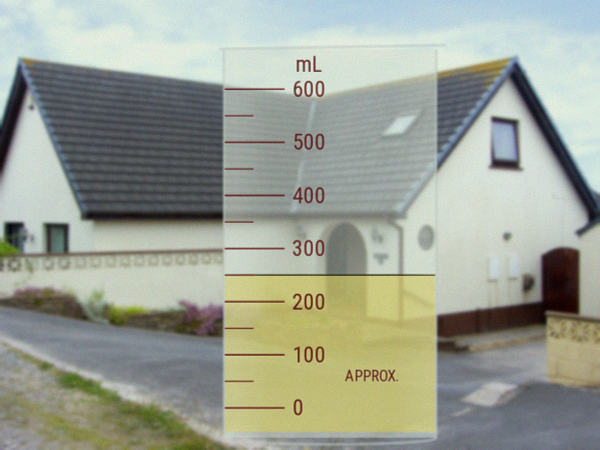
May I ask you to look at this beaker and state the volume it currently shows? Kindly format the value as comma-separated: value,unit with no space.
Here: 250,mL
